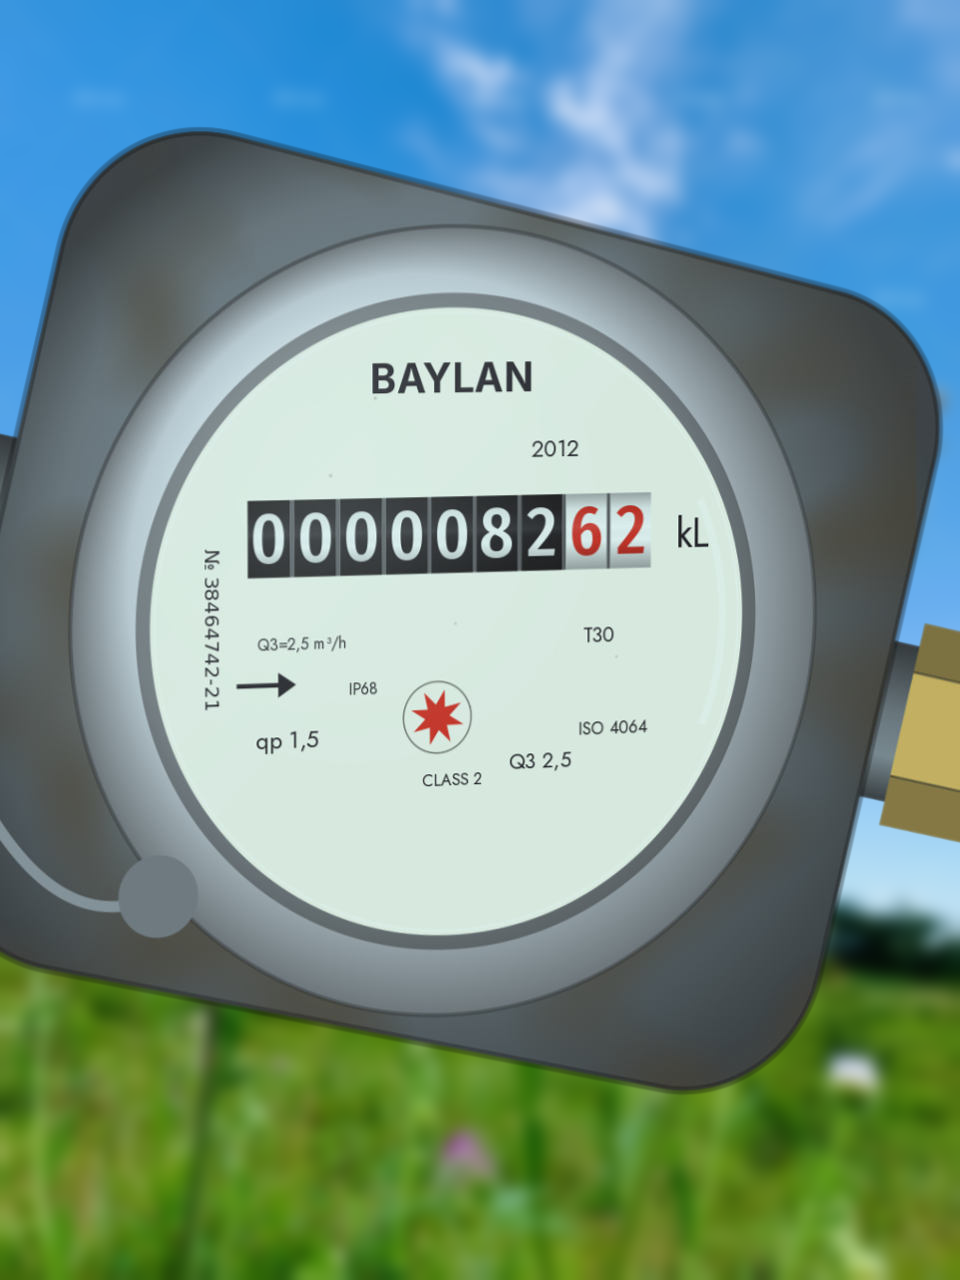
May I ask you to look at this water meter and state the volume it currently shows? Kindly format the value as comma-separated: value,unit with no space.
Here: 82.62,kL
